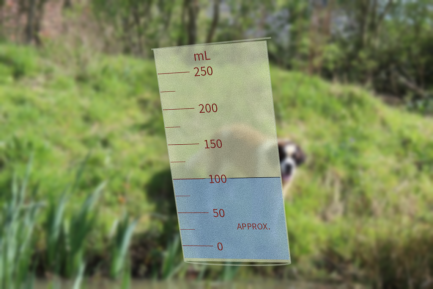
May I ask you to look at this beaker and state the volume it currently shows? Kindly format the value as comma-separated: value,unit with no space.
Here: 100,mL
